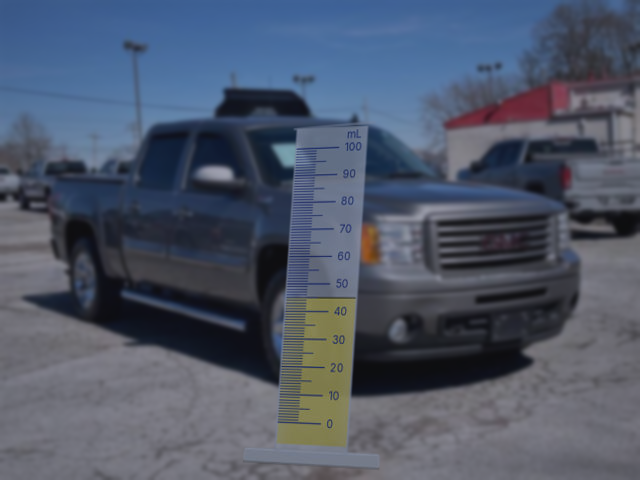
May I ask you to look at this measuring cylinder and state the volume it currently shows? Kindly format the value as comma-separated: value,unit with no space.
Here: 45,mL
